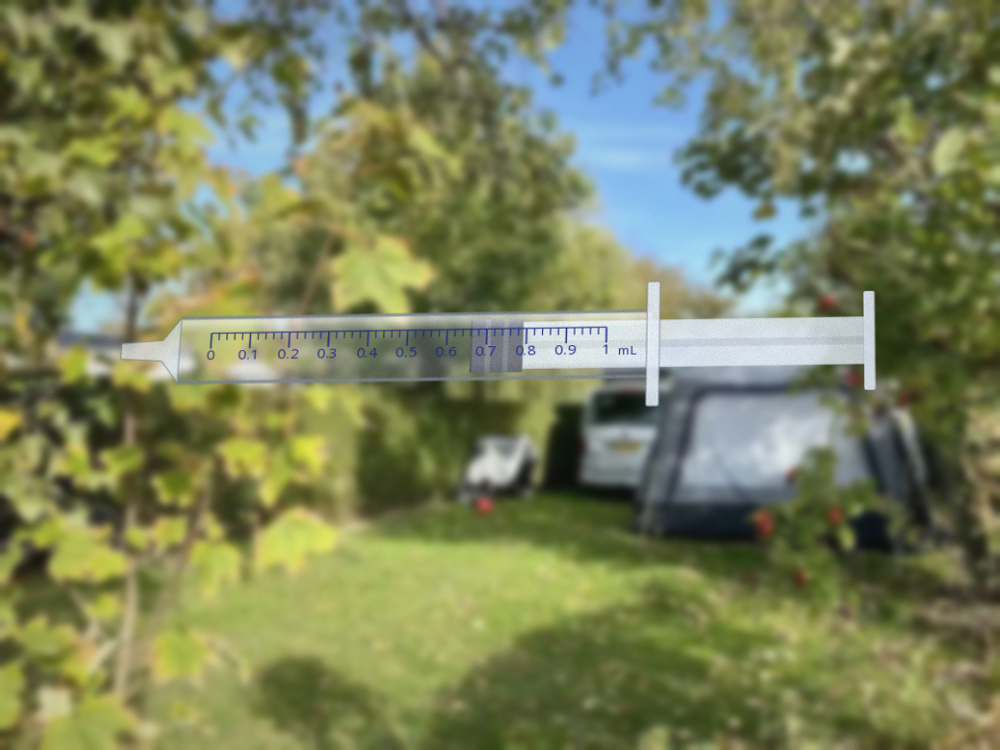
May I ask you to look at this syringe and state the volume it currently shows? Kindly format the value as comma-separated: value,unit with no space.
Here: 0.66,mL
